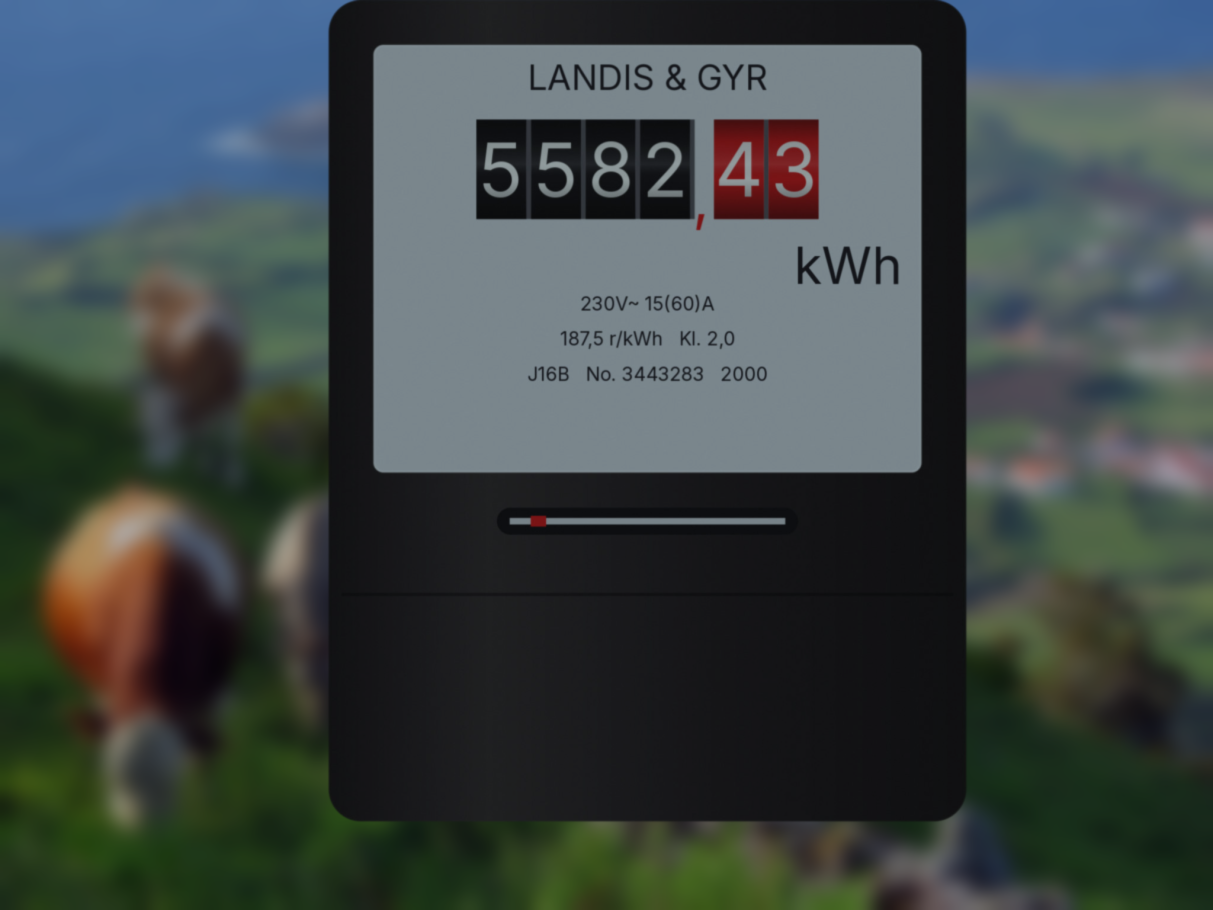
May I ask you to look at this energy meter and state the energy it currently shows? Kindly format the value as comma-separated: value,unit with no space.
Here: 5582.43,kWh
